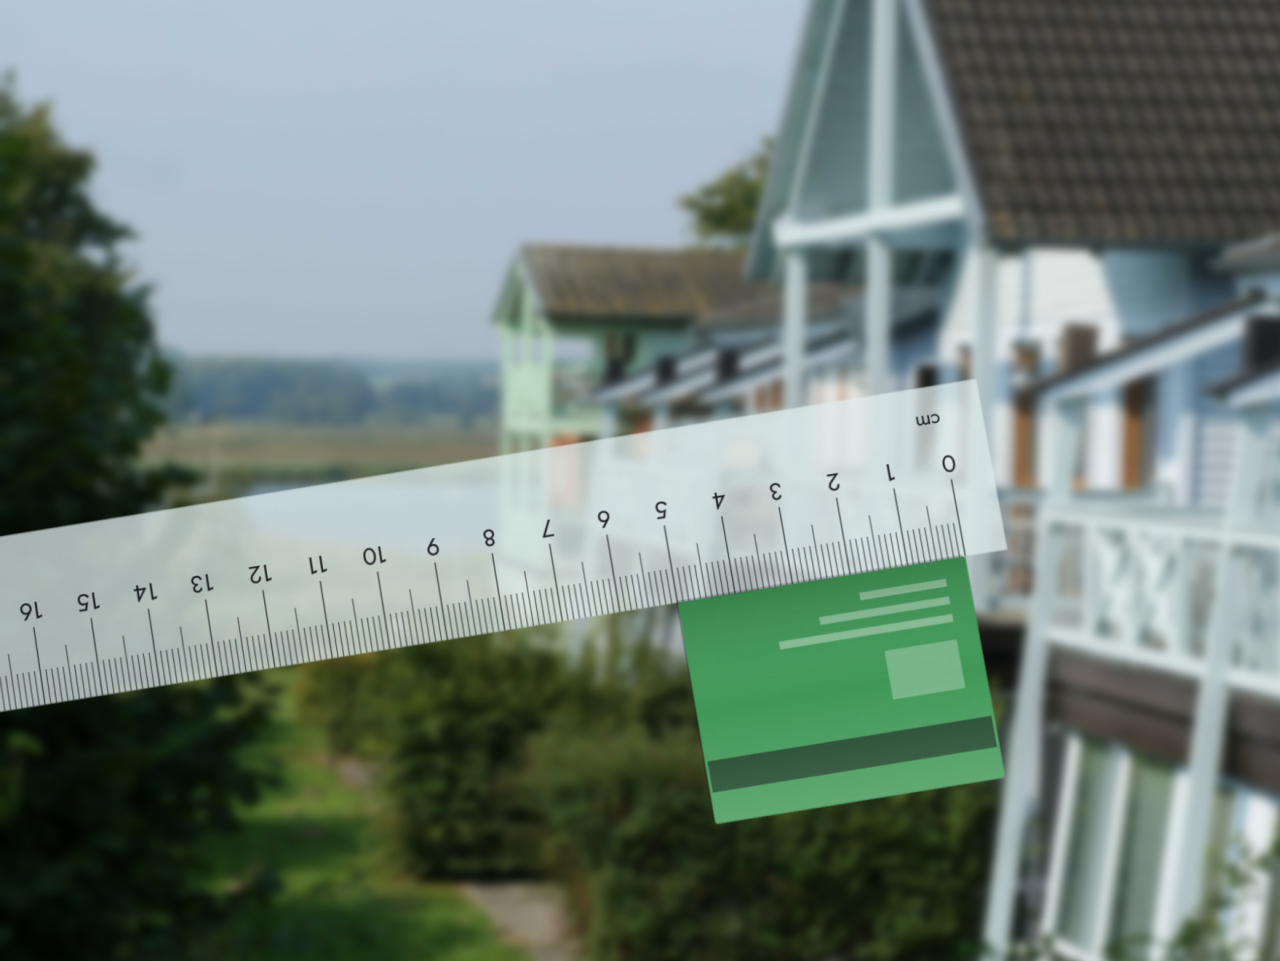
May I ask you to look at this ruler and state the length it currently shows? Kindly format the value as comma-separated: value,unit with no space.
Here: 5,cm
